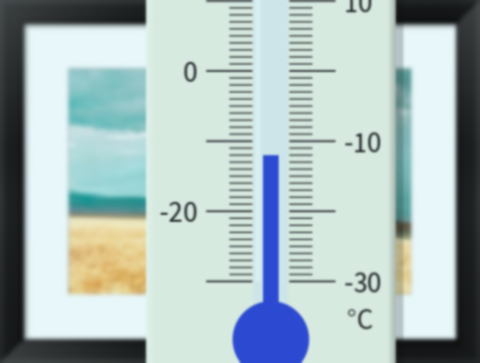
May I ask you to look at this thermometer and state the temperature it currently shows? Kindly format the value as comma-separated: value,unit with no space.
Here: -12,°C
